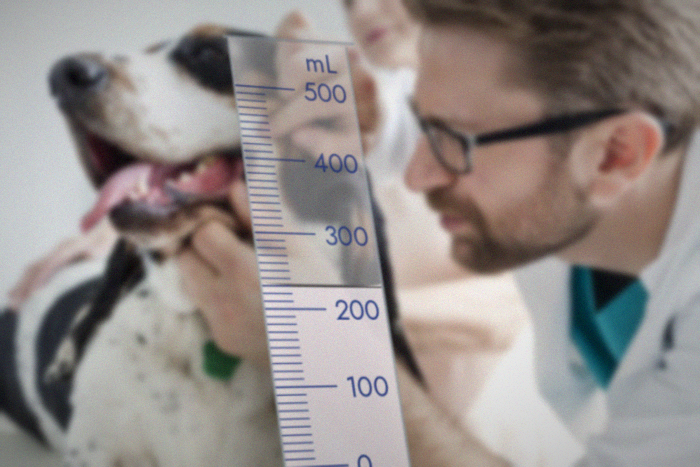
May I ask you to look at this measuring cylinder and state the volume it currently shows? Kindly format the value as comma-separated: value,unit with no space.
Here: 230,mL
